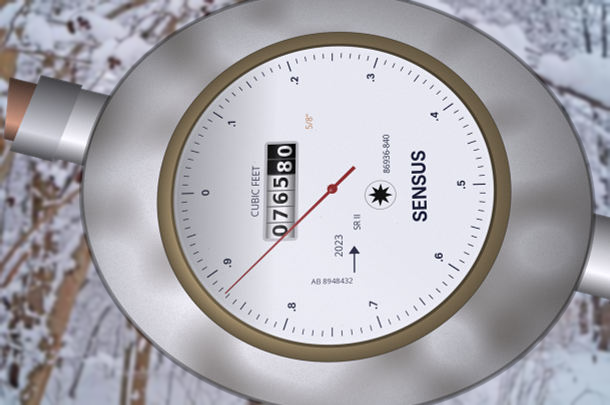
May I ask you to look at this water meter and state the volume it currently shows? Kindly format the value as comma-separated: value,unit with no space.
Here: 76579.87,ft³
